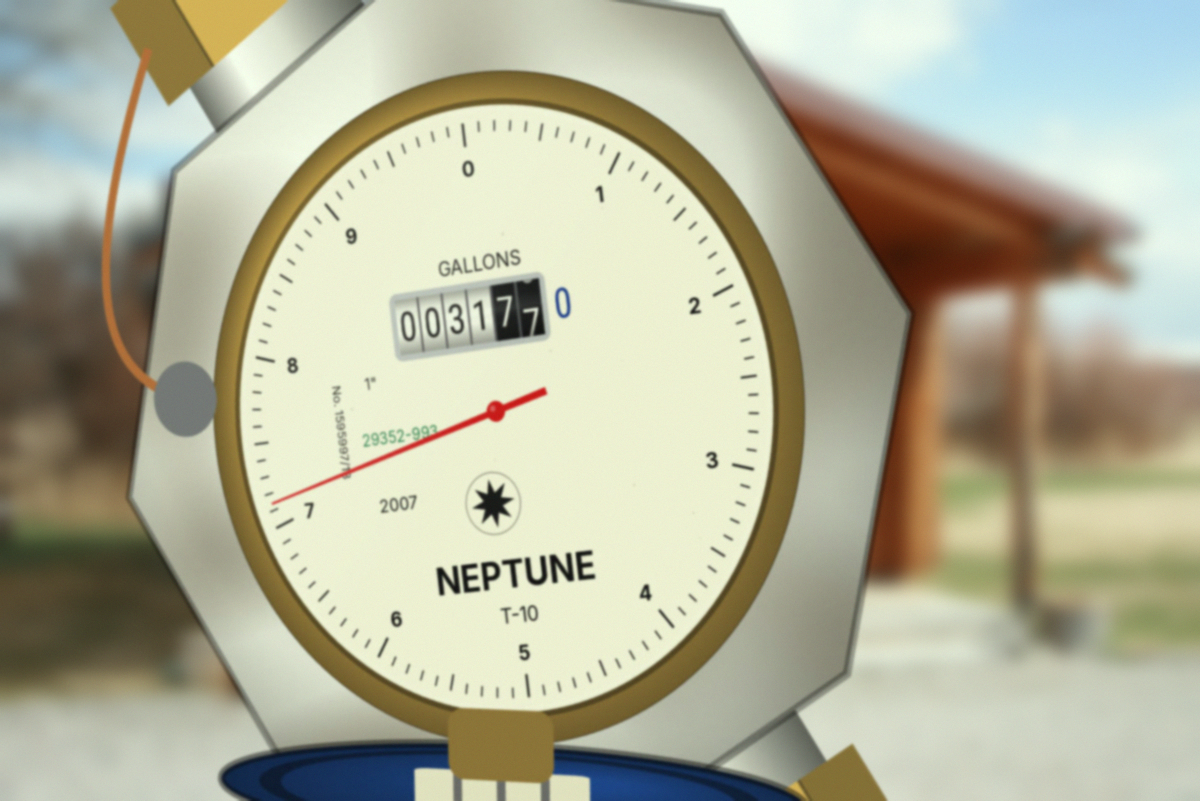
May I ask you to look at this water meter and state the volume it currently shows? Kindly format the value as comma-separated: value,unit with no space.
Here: 31767.1,gal
